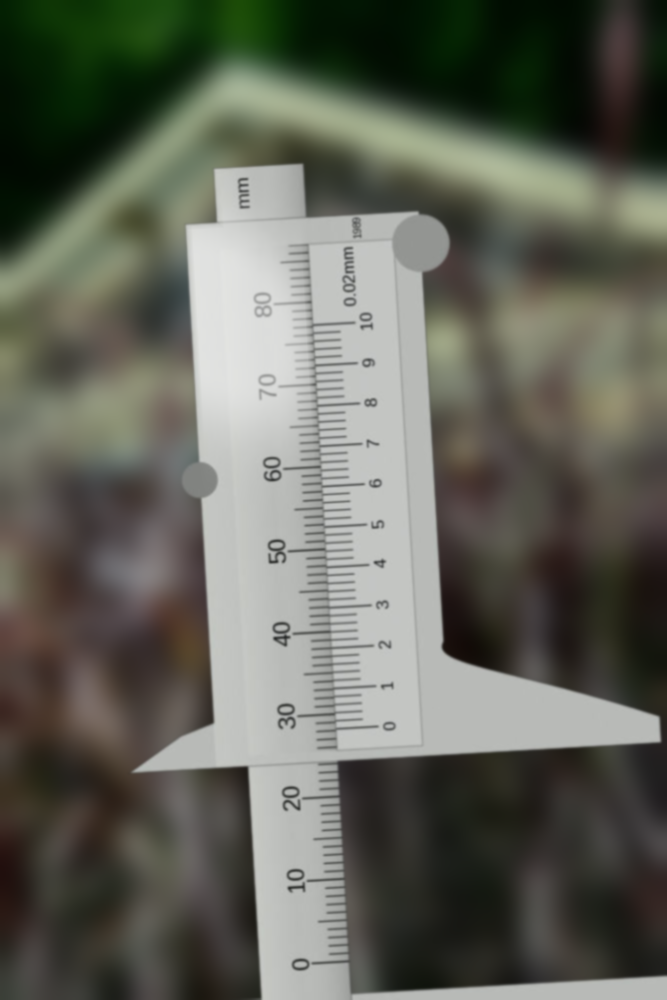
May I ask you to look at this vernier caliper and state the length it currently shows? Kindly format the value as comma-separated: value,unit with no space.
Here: 28.2,mm
